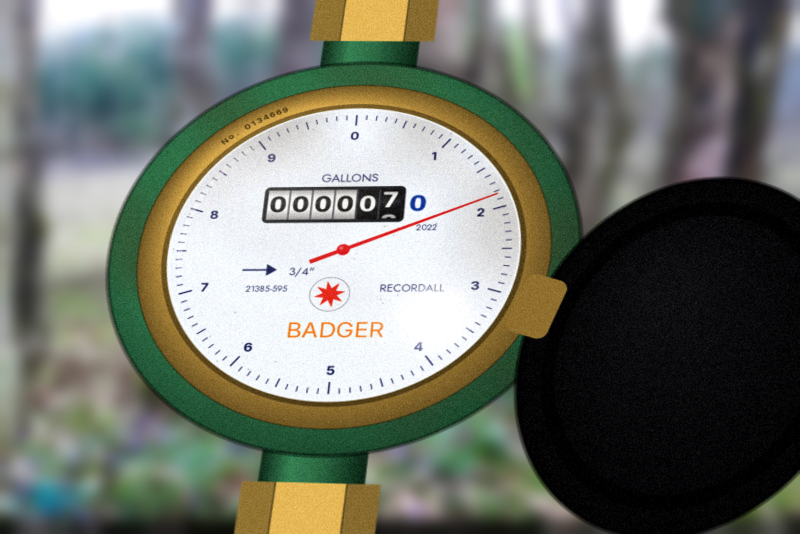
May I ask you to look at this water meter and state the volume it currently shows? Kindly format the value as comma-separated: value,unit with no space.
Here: 71.8,gal
